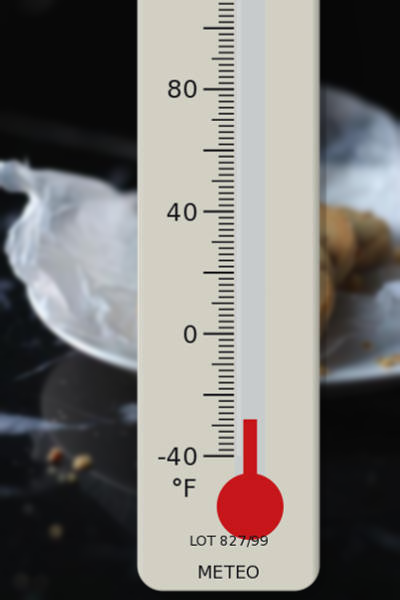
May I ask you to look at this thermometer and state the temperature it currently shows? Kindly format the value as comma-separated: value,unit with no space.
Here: -28,°F
